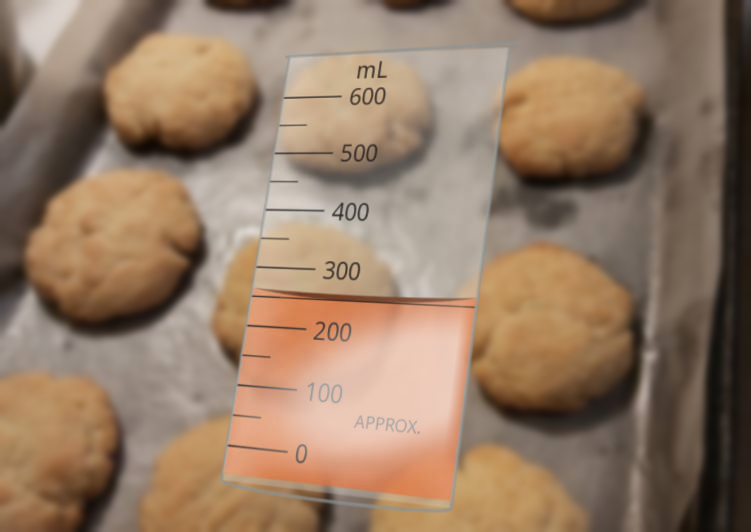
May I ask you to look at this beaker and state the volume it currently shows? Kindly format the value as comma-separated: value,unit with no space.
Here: 250,mL
